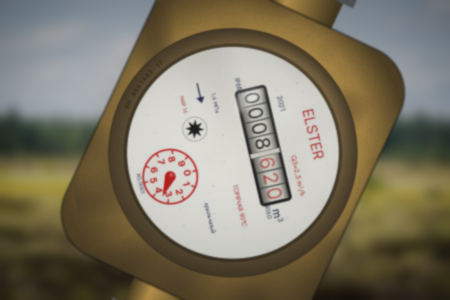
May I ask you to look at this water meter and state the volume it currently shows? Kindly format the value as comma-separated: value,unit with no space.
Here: 8.6203,m³
